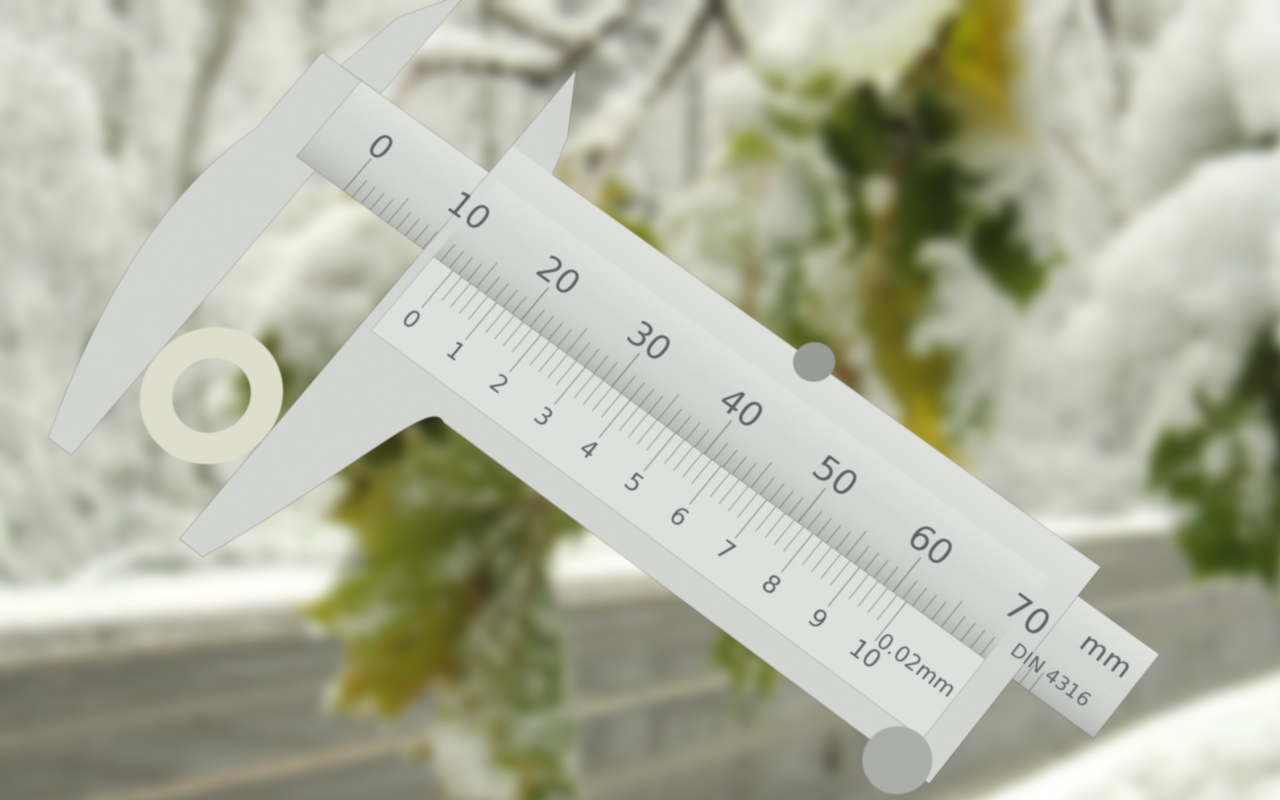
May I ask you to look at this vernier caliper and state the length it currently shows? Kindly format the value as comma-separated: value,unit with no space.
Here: 12.4,mm
